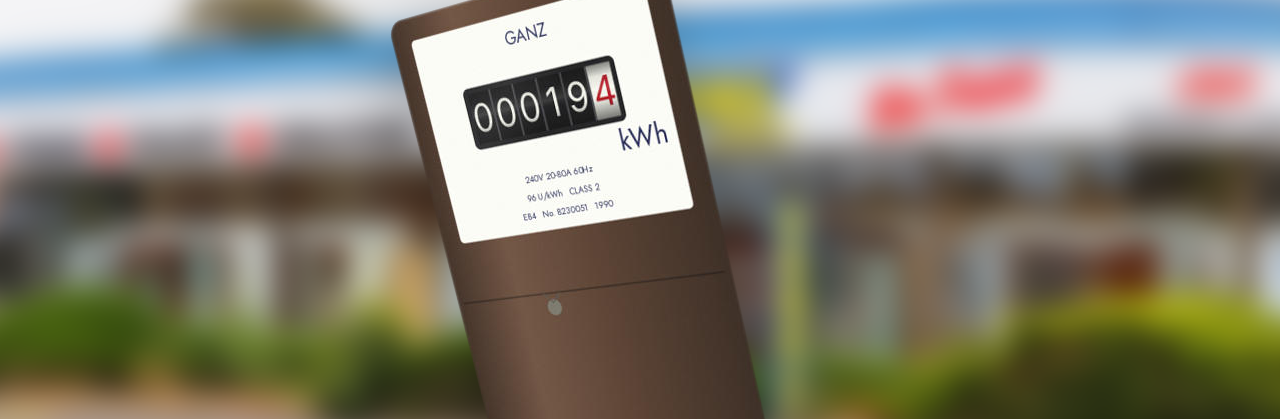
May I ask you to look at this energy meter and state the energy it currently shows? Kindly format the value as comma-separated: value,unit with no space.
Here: 19.4,kWh
